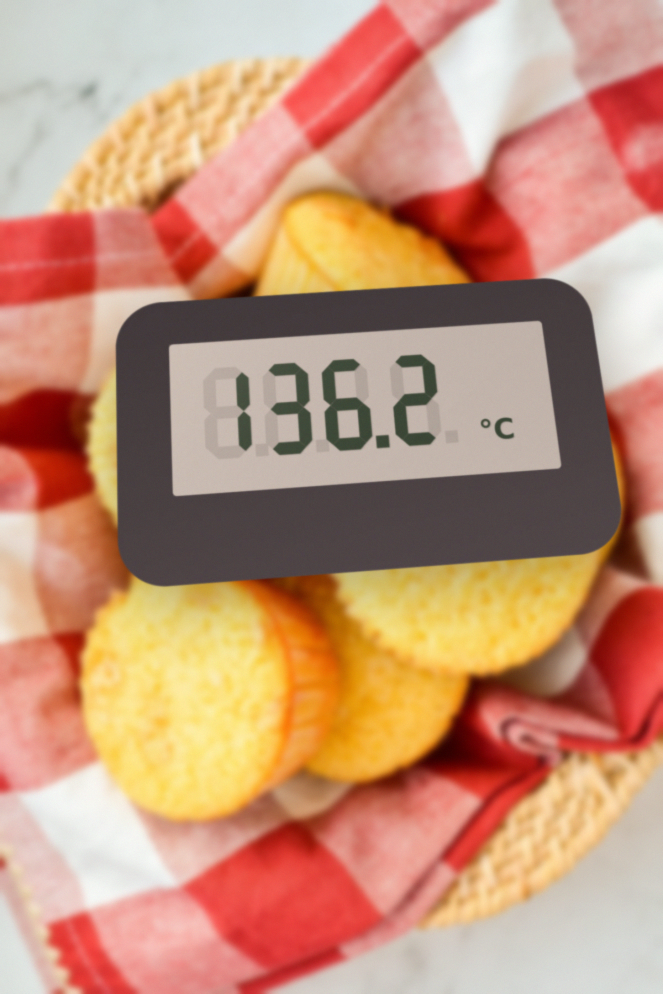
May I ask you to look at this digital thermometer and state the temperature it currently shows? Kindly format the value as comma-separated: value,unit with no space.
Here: 136.2,°C
